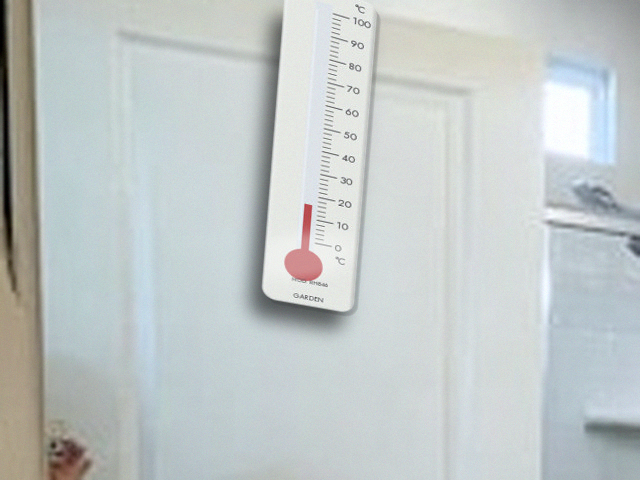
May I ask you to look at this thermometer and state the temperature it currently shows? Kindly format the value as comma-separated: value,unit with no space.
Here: 16,°C
